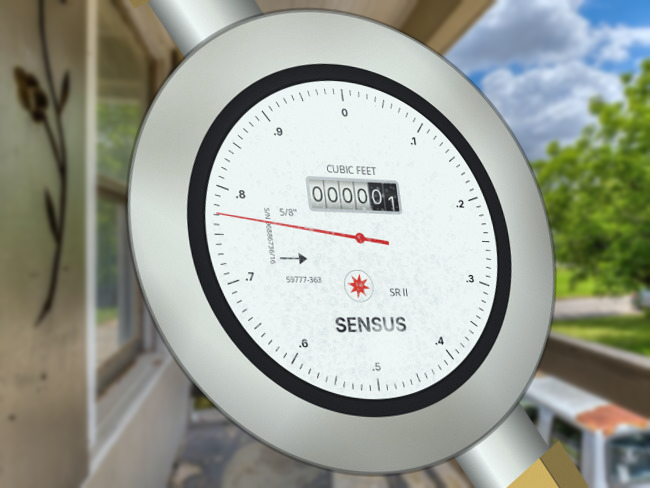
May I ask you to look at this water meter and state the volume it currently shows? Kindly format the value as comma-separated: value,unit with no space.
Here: 0.77,ft³
